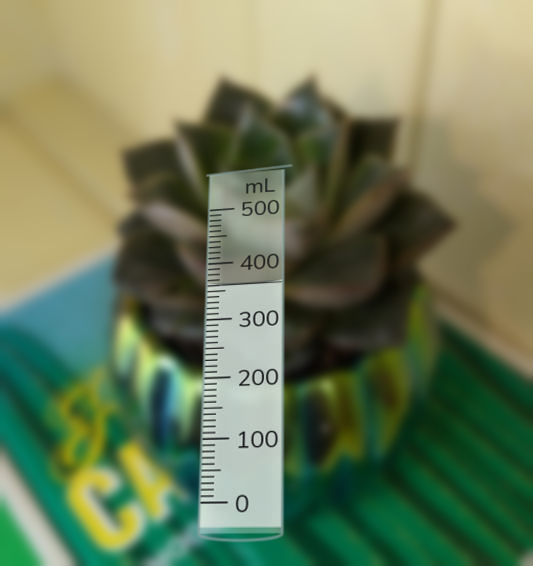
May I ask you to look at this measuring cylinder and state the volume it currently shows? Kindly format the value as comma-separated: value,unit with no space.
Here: 360,mL
